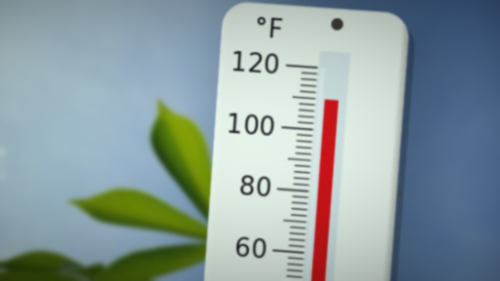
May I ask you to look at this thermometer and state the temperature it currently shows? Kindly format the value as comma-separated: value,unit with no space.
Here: 110,°F
